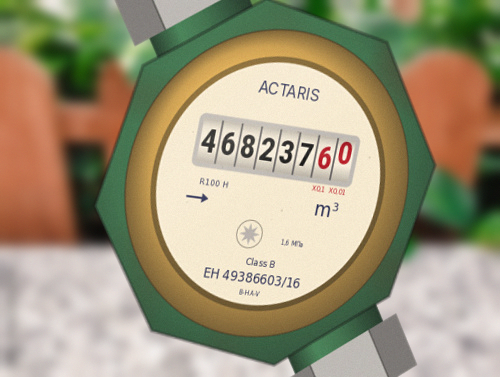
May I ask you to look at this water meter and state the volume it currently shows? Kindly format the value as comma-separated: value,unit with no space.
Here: 468237.60,m³
